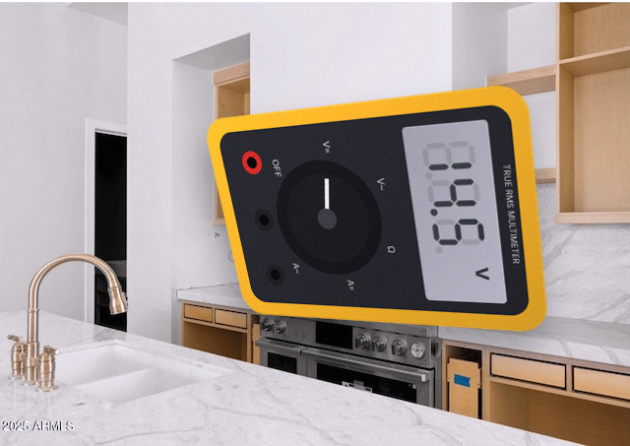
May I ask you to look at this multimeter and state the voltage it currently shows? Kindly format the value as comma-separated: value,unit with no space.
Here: 14.5,V
